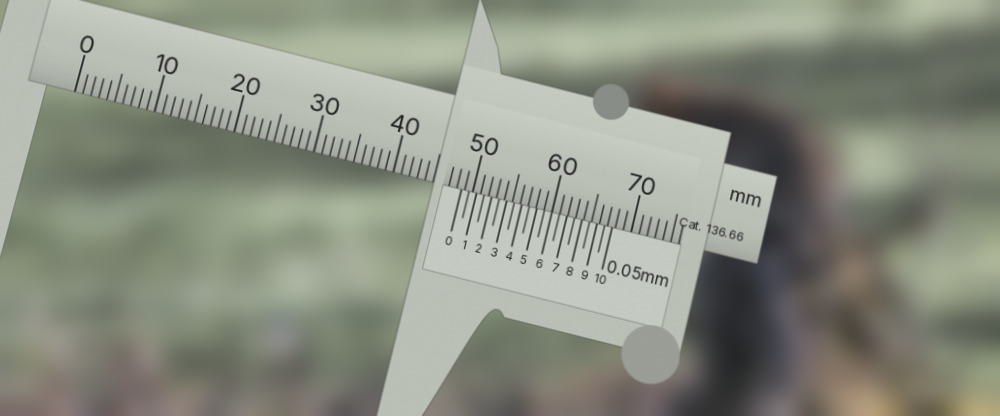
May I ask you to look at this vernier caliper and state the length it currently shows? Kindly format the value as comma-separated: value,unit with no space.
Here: 48.6,mm
